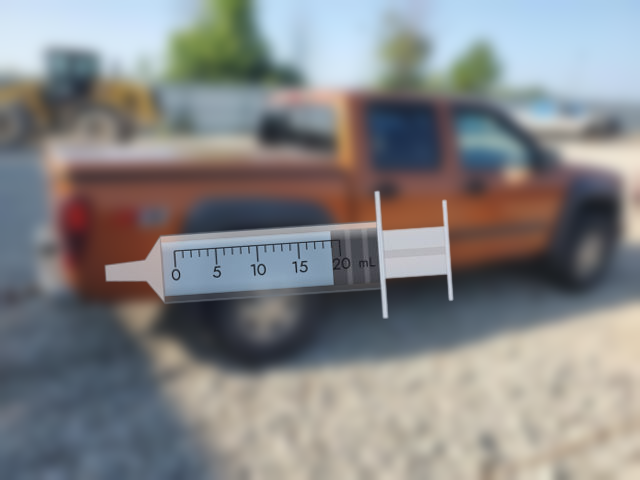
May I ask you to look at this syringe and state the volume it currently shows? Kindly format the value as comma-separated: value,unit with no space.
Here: 19,mL
